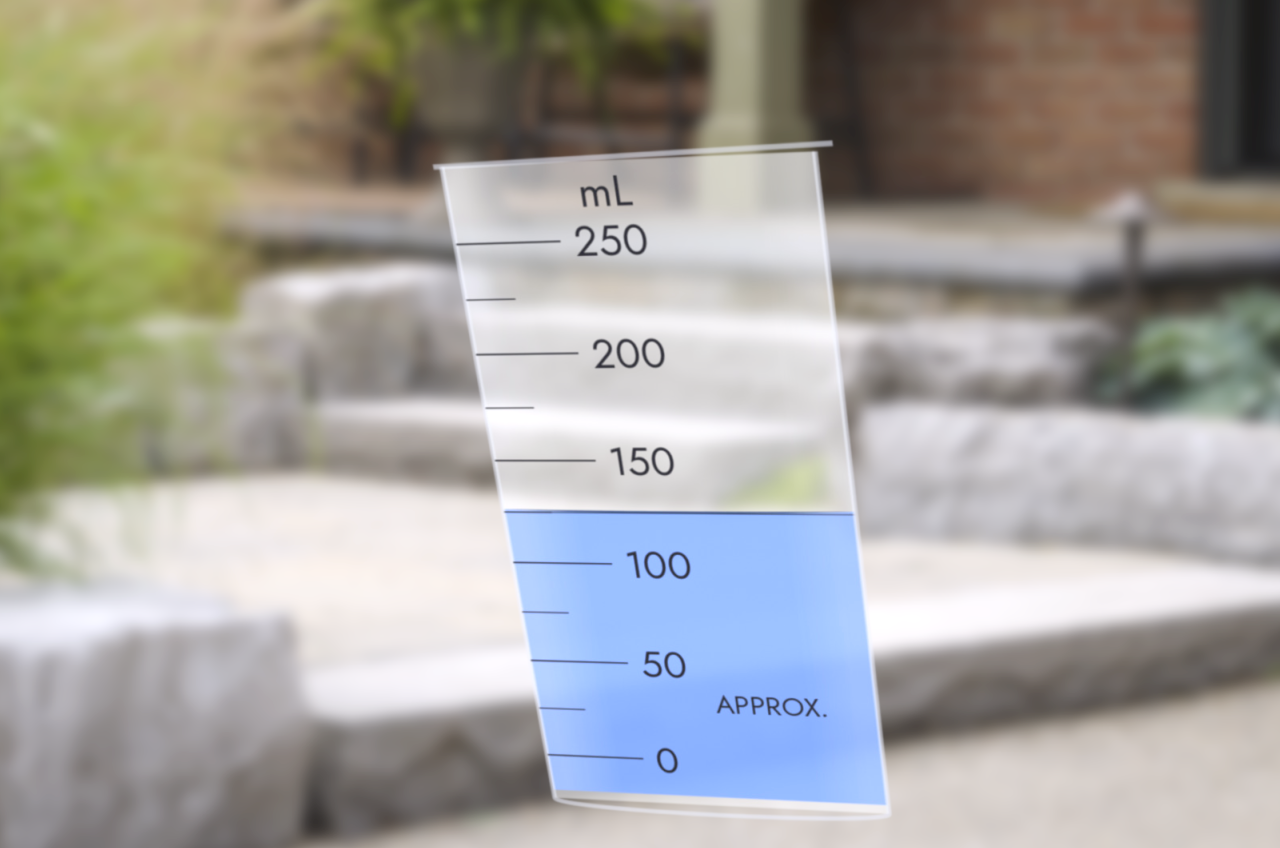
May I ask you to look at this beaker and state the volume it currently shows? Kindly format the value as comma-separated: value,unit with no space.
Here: 125,mL
